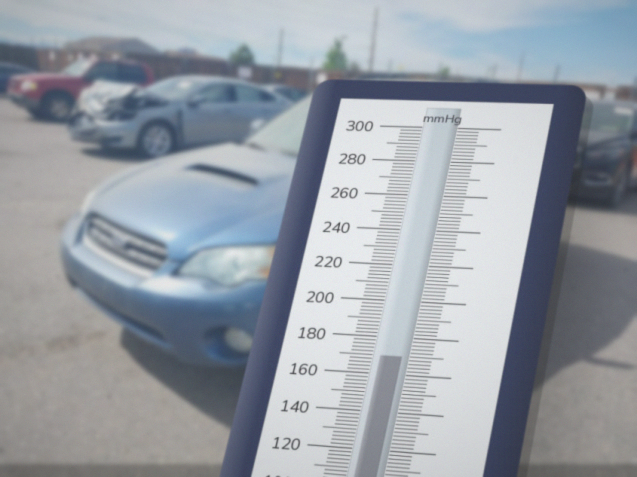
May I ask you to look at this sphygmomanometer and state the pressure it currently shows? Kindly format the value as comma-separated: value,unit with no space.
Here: 170,mmHg
